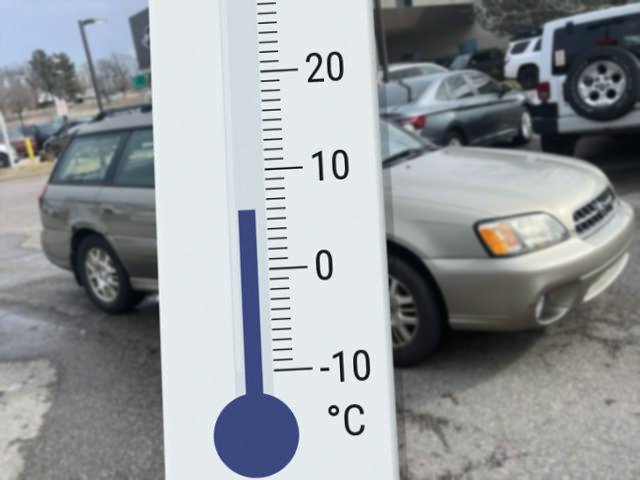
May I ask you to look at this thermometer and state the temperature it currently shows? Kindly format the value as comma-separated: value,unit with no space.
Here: 6,°C
